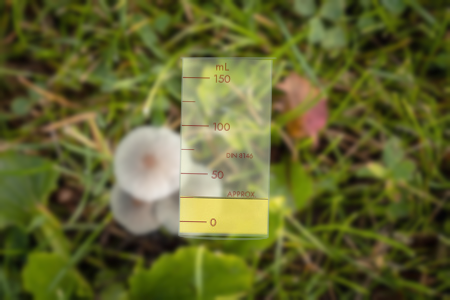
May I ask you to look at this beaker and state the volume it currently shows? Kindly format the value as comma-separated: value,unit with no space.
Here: 25,mL
